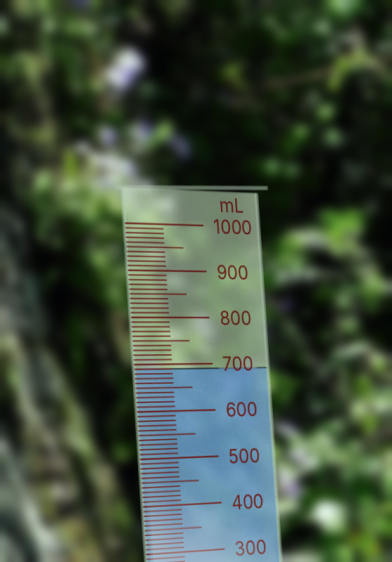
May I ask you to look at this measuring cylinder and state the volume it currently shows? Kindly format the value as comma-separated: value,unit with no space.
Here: 690,mL
